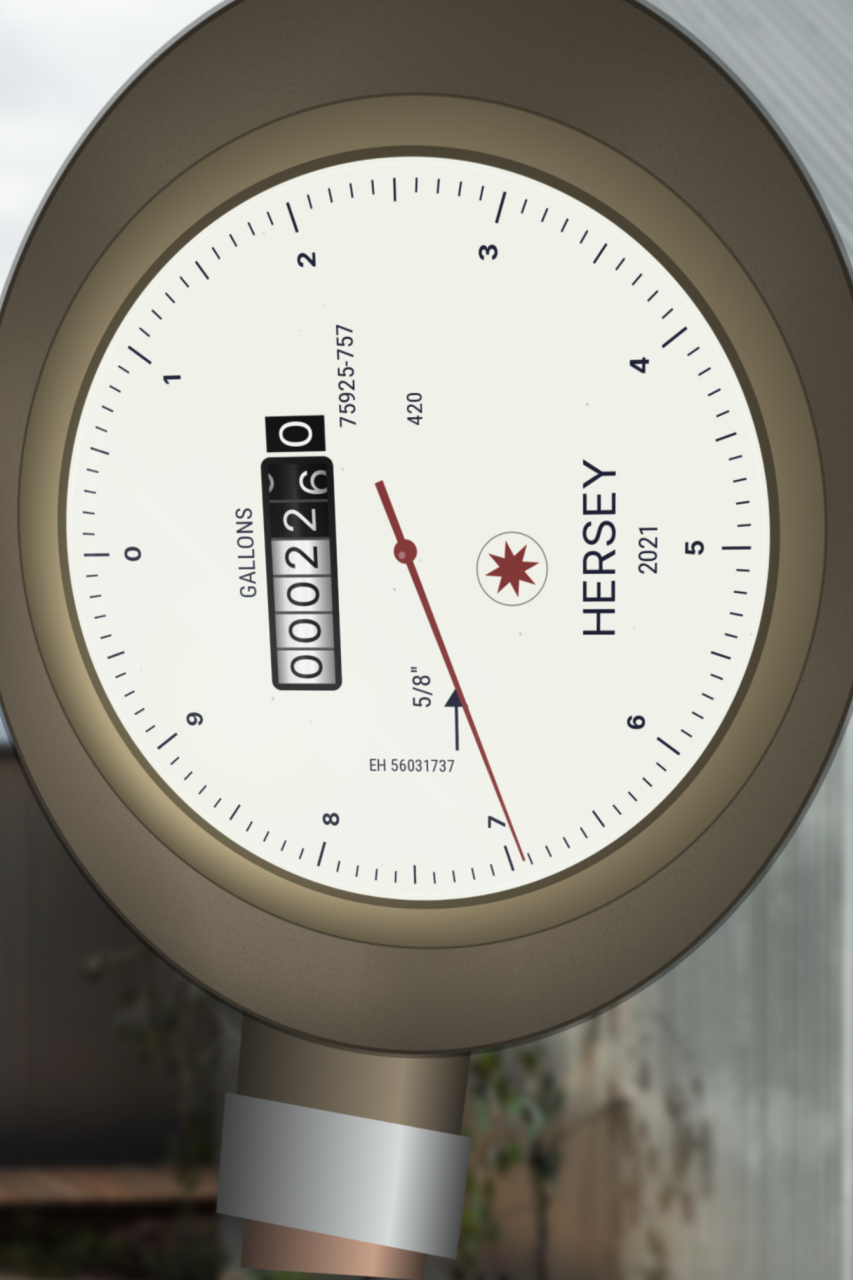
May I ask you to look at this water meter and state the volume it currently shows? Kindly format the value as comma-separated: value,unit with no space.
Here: 2256.9,gal
